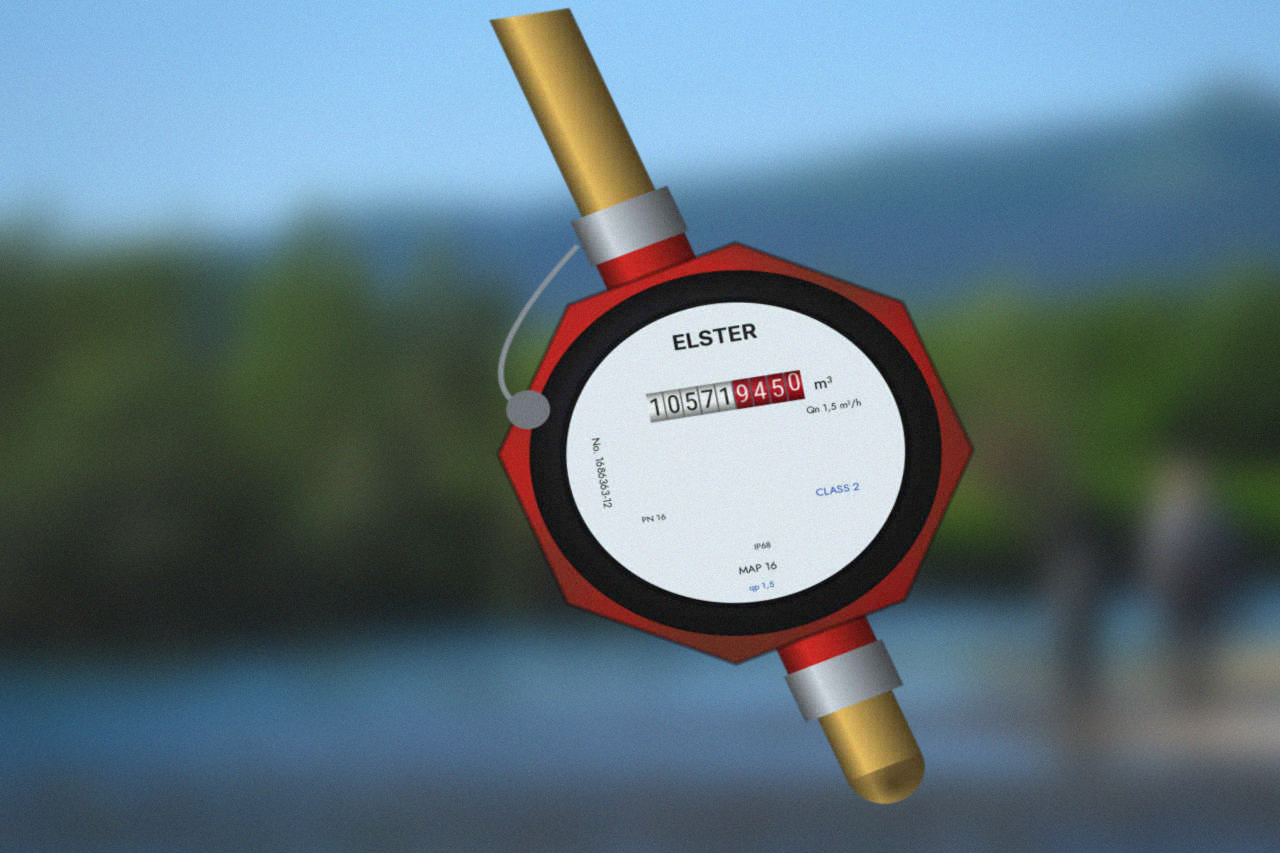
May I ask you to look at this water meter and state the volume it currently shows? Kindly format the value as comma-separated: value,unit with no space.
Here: 10571.9450,m³
